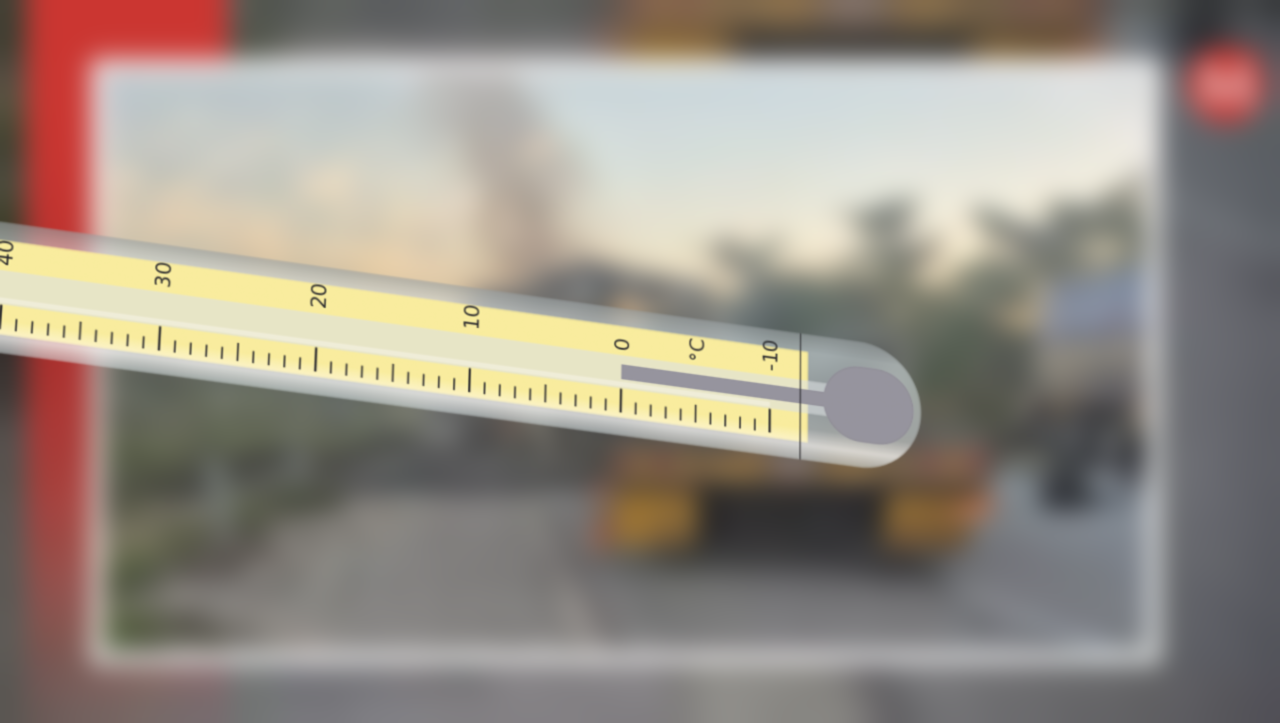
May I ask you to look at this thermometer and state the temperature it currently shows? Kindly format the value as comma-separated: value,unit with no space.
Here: 0,°C
